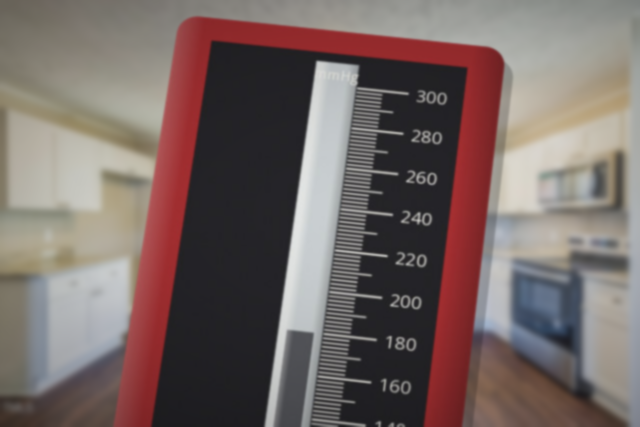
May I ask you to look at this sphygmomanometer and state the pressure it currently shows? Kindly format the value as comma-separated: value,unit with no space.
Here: 180,mmHg
